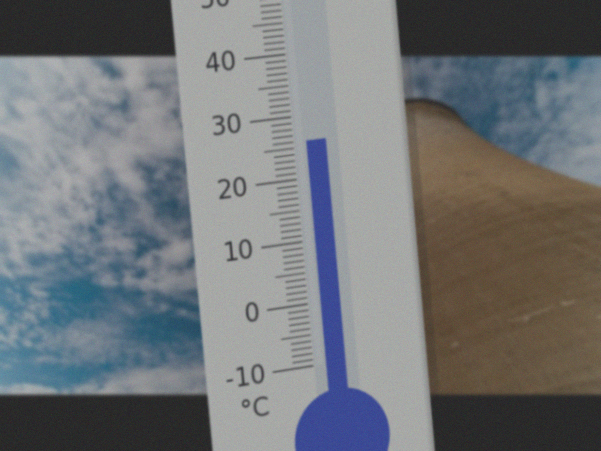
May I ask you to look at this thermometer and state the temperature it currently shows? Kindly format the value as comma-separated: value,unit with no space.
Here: 26,°C
